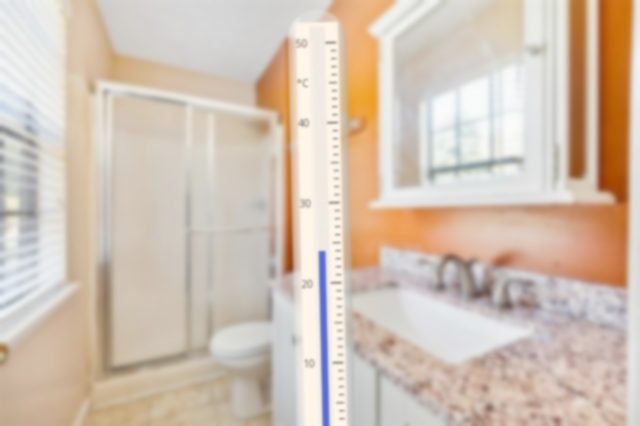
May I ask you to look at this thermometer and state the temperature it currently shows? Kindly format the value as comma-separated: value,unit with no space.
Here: 24,°C
